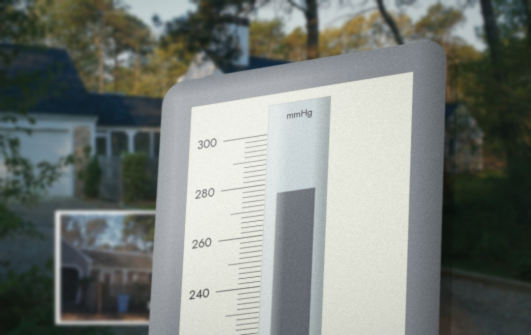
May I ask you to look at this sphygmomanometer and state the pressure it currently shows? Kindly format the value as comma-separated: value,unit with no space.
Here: 276,mmHg
